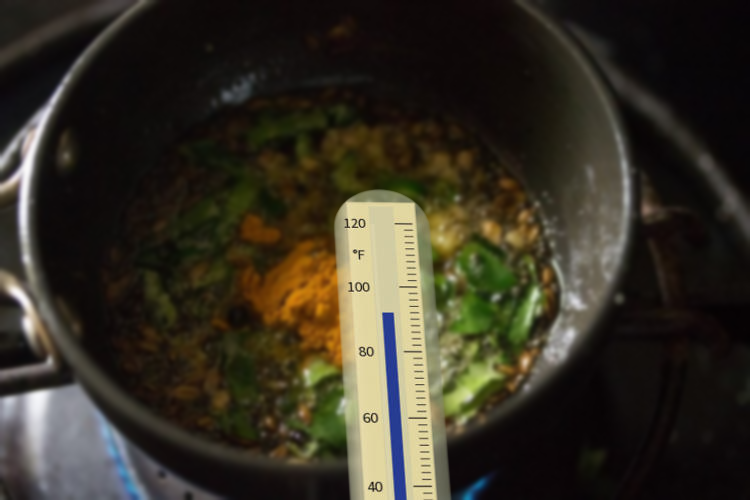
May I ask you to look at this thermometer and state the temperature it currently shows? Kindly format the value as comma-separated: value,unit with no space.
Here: 92,°F
